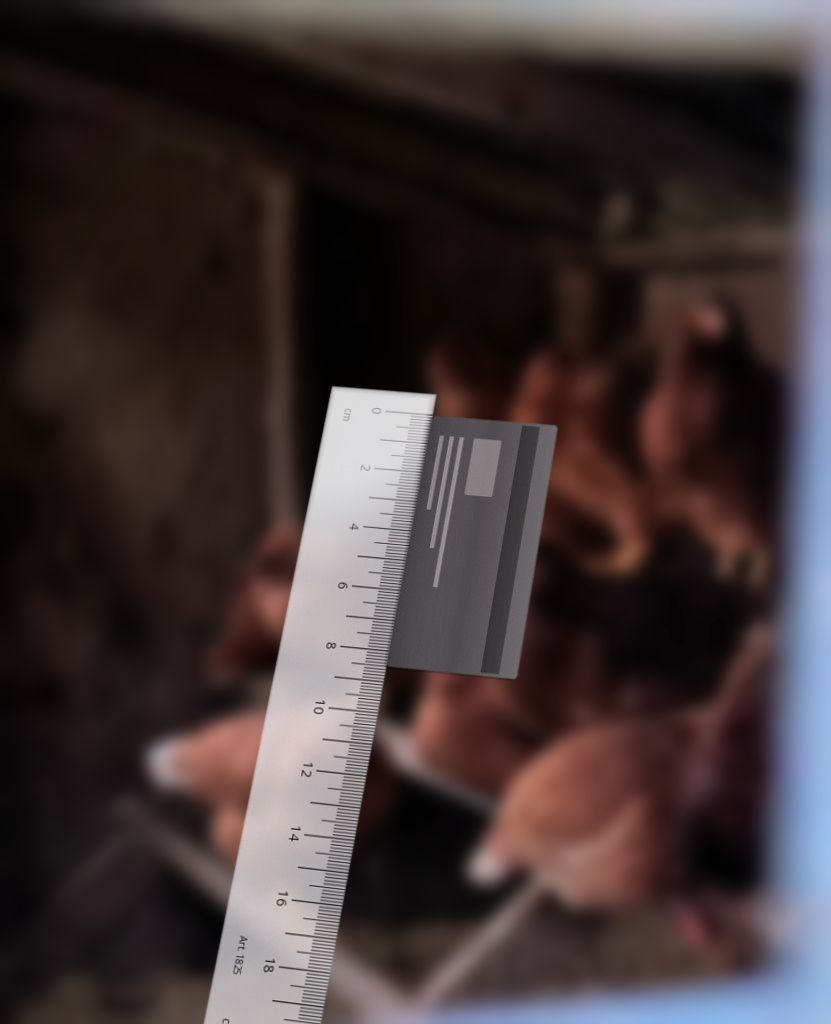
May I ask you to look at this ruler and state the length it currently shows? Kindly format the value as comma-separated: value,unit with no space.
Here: 8.5,cm
